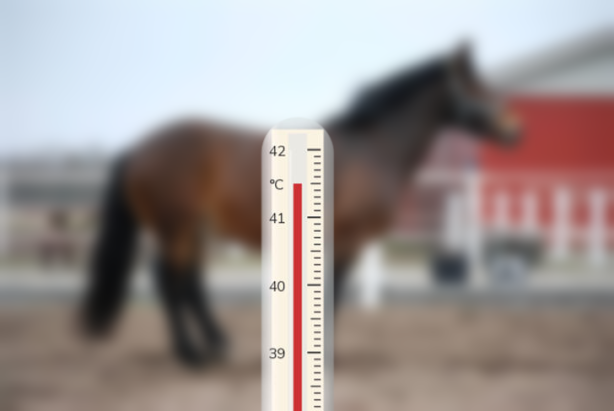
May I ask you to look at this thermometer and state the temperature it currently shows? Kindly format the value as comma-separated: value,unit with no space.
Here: 41.5,°C
